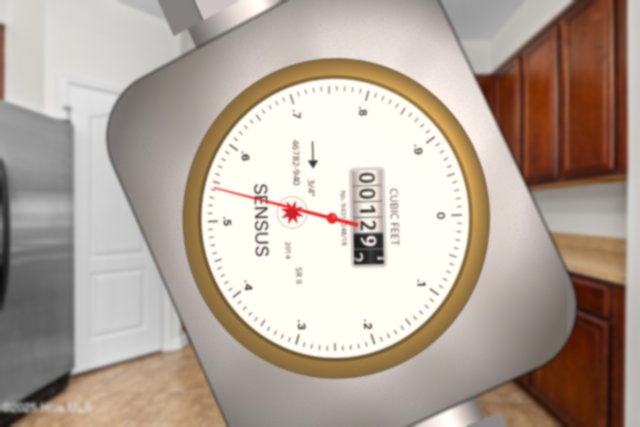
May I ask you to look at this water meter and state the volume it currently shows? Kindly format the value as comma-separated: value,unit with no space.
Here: 1291.54,ft³
